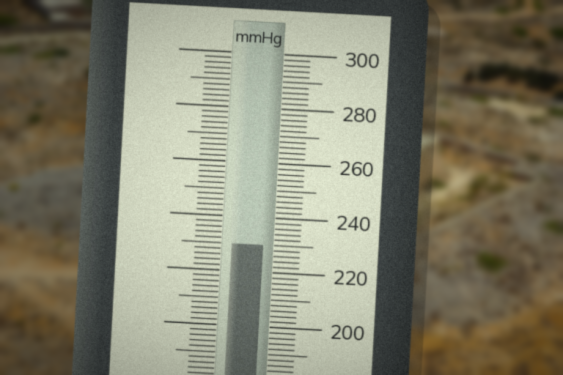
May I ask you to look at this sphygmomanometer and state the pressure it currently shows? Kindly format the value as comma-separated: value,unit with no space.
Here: 230,mmHg
